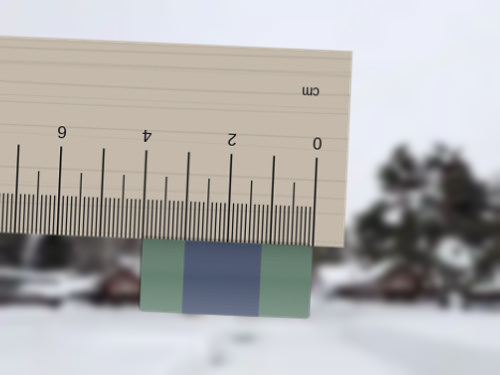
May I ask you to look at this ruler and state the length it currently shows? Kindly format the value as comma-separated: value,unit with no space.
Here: 4,cm
